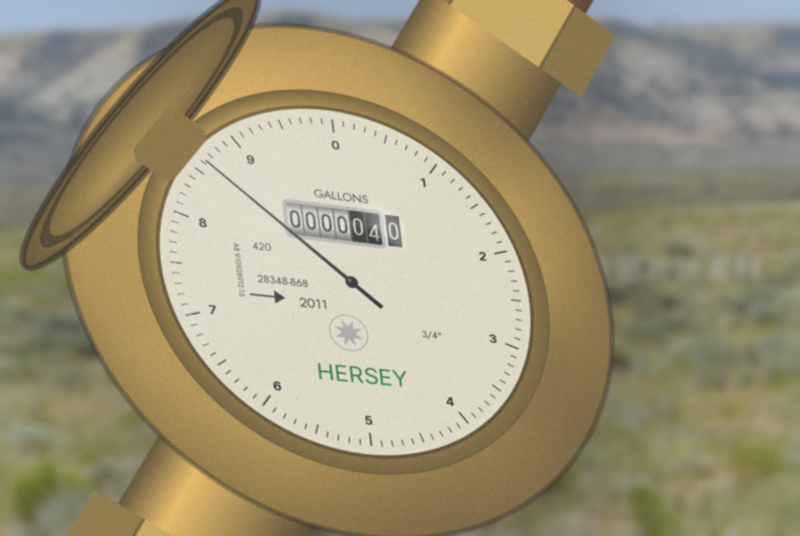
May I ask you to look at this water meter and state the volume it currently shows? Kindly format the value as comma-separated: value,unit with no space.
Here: 38.6,gal
